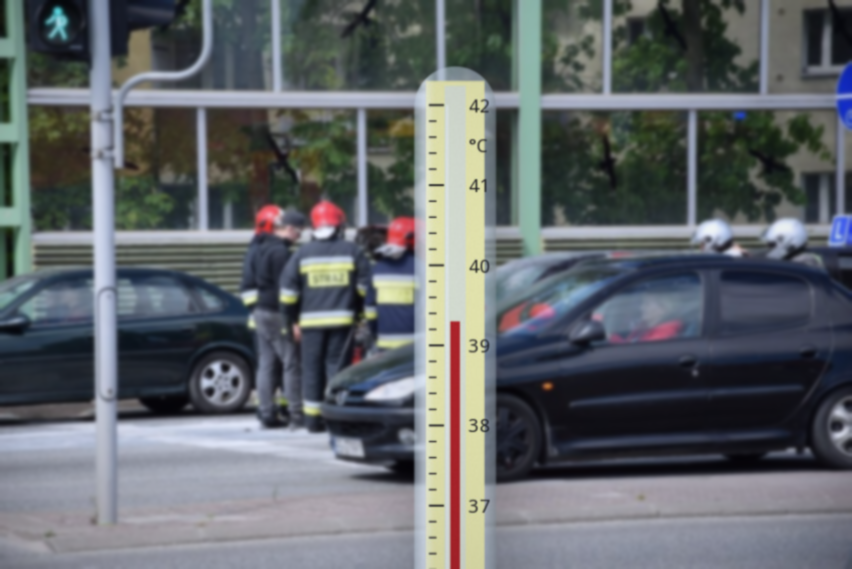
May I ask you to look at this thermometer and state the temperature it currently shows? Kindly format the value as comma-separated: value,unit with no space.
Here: 39.3,°C
